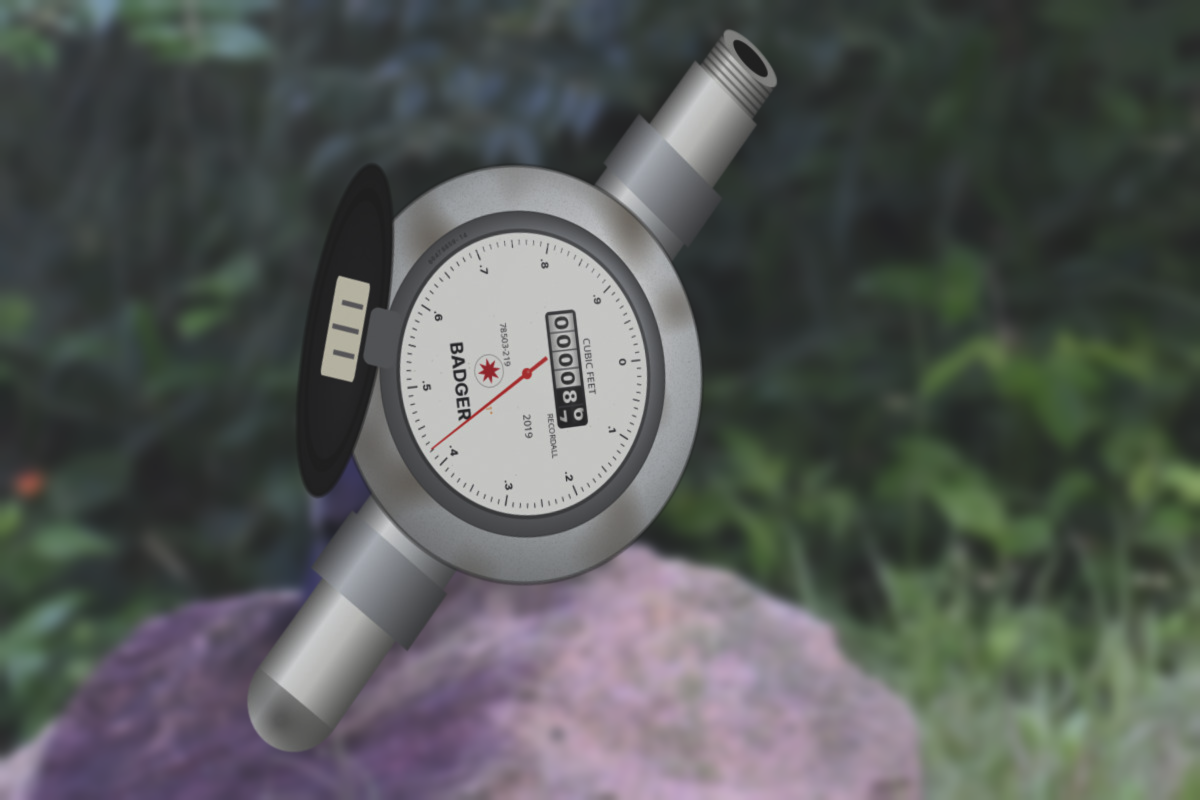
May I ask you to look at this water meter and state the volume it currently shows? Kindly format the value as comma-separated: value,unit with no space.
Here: 86.42,ft³
